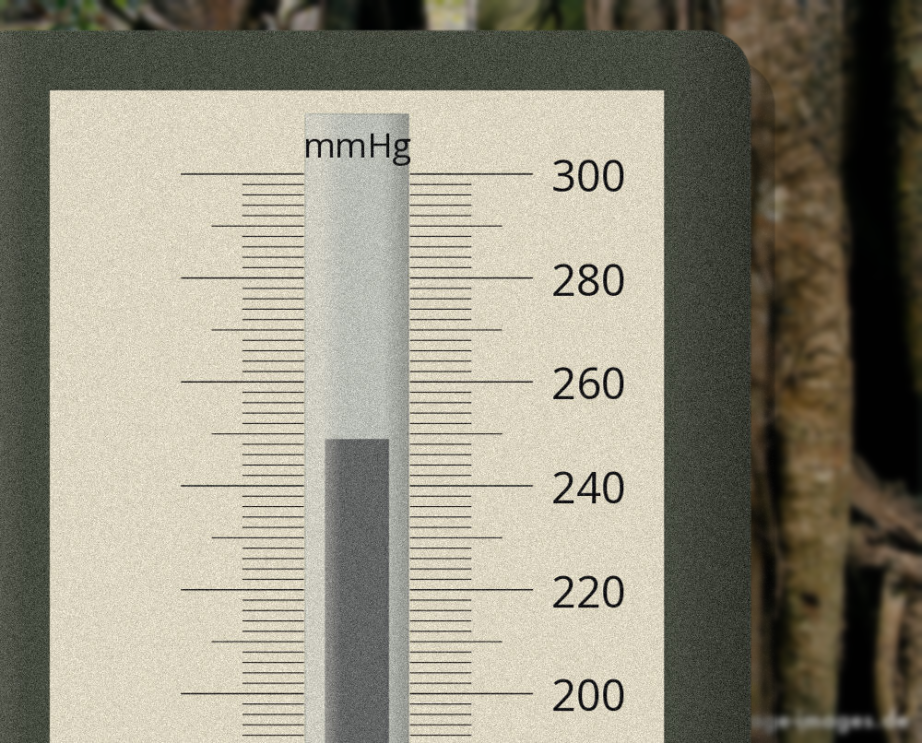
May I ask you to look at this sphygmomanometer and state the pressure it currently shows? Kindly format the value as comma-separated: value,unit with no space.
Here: 249,mmHg
